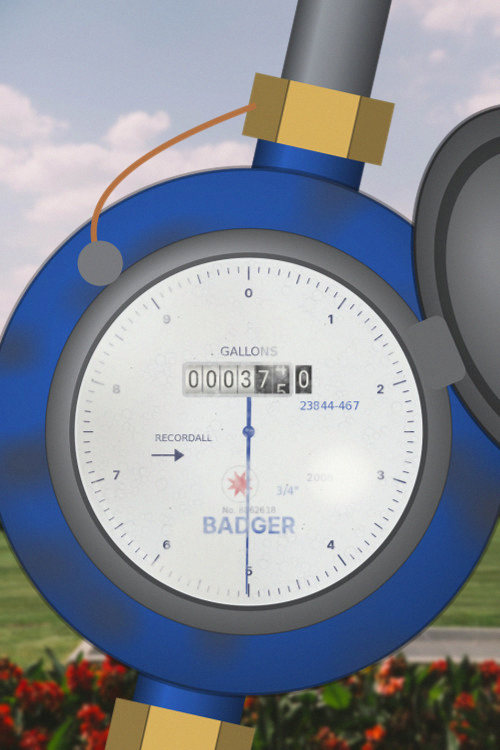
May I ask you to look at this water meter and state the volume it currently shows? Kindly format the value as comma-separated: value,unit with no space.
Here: 3745.0,gal
